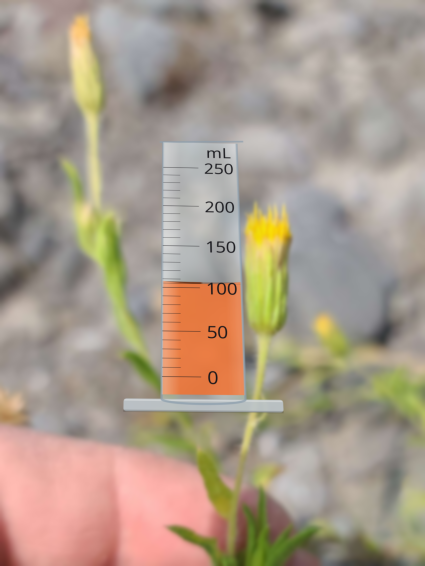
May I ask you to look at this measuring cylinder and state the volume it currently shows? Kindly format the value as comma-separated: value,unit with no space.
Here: 105,mL
